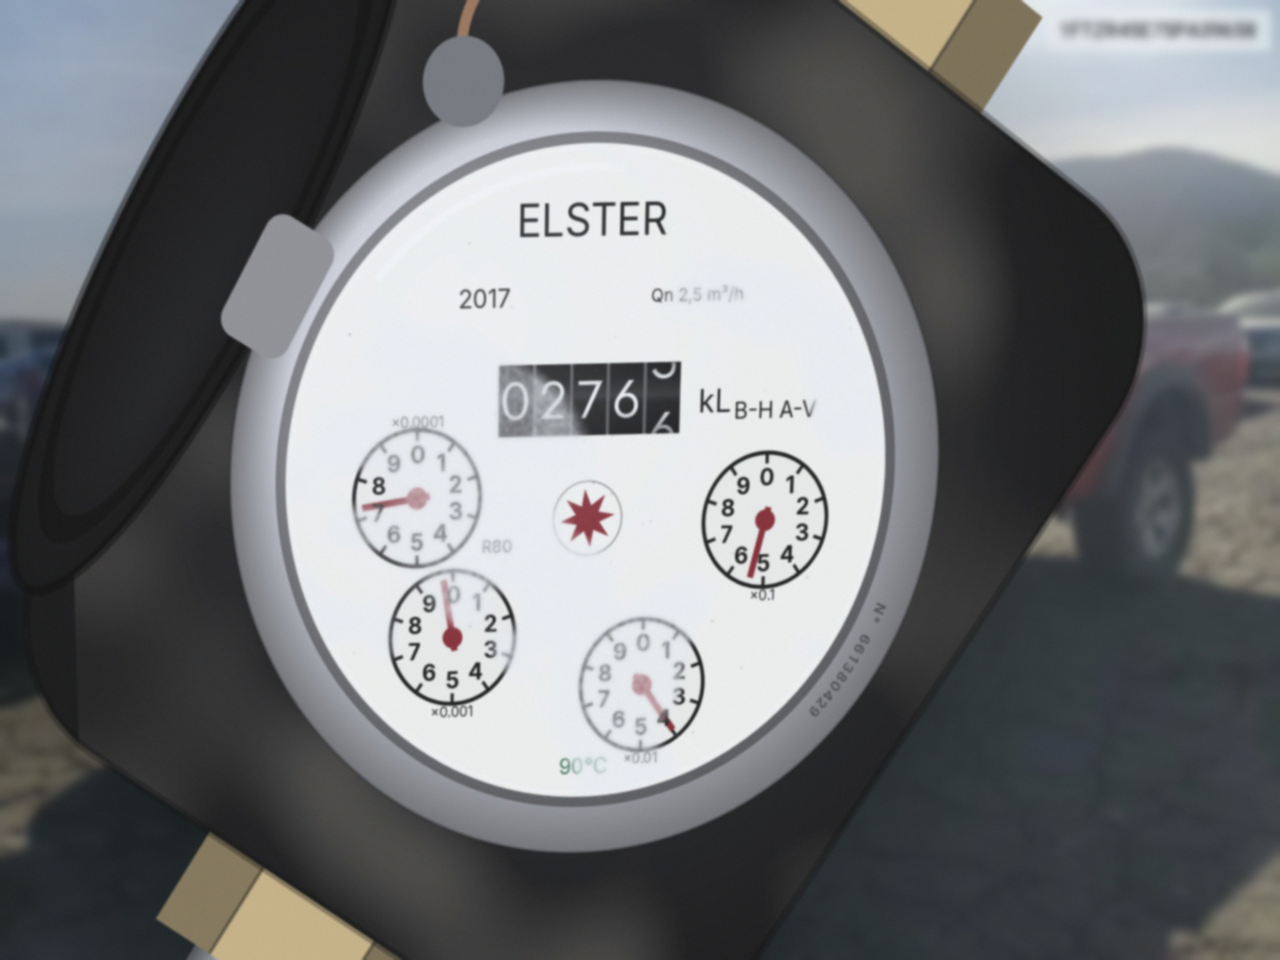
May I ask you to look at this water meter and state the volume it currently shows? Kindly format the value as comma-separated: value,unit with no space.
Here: 2765.5397,kL
